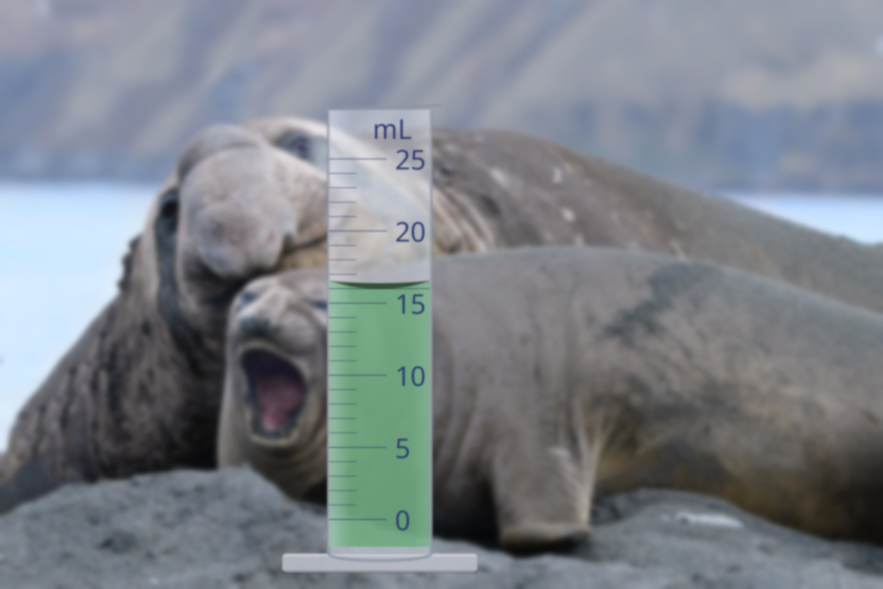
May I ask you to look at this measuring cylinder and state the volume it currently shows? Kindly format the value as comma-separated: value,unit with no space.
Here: 16,mL
